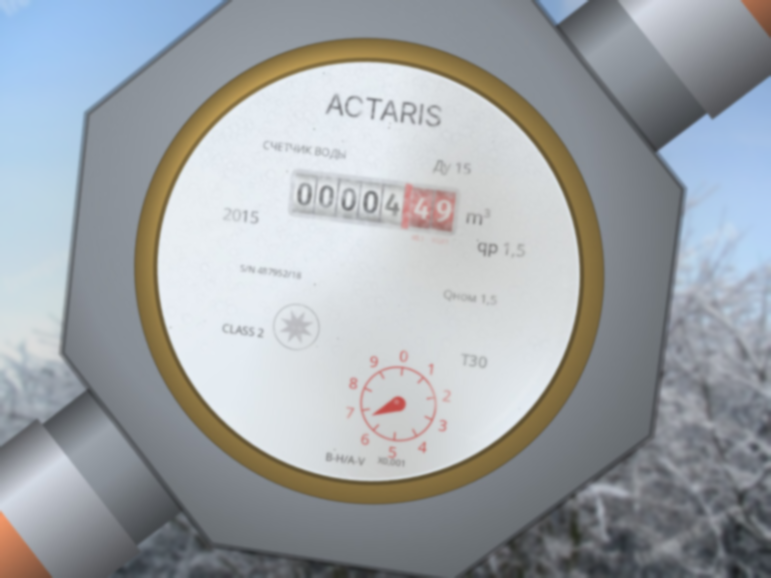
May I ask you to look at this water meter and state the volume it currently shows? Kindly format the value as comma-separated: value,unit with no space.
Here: 4.496,m³
